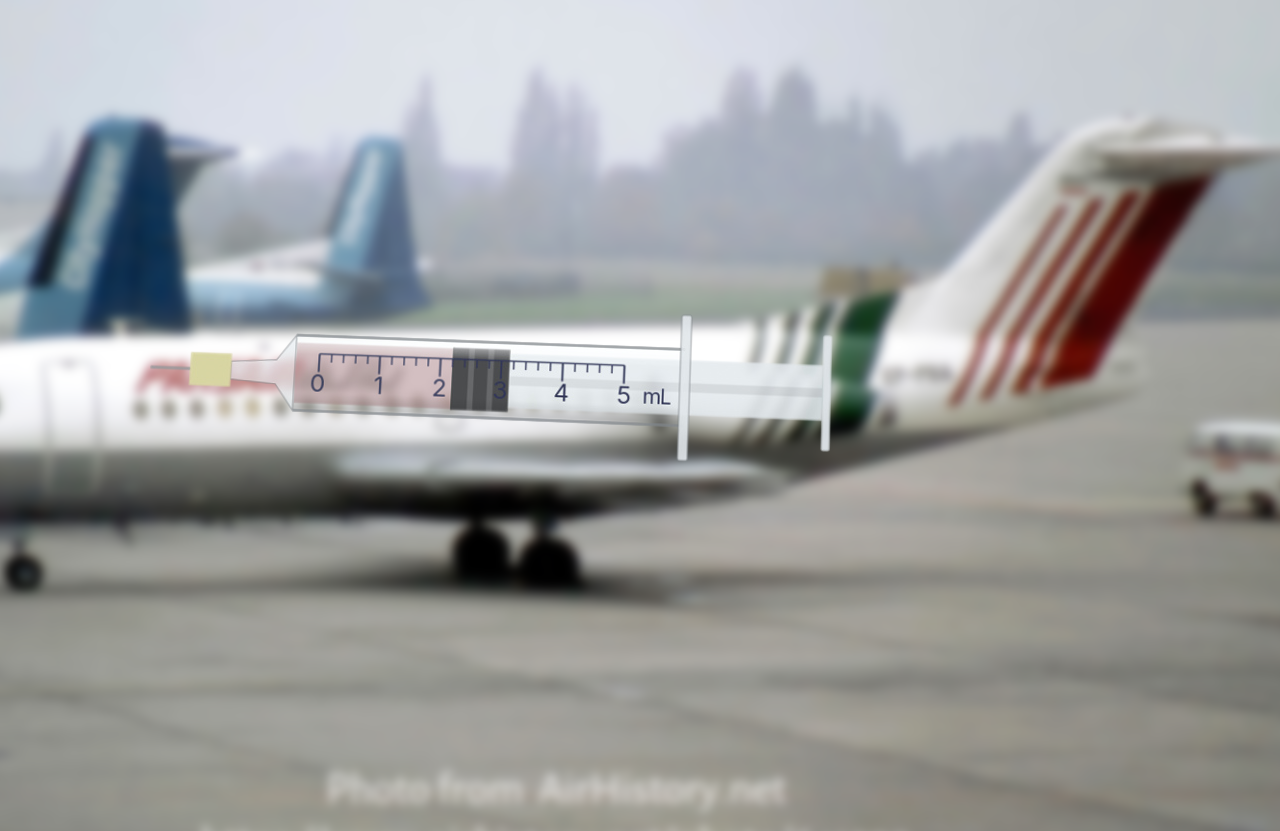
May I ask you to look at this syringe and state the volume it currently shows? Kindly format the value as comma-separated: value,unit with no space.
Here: 2.2,mL
